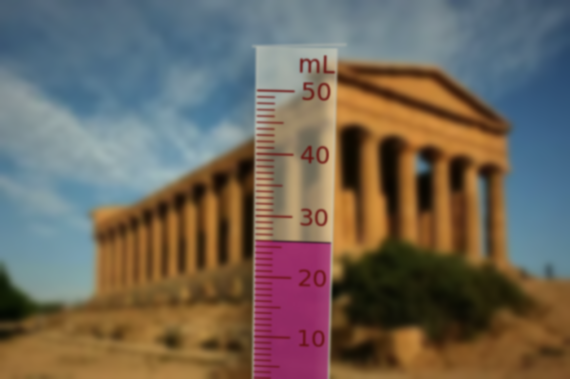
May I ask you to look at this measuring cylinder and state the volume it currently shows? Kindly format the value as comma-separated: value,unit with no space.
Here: 26,mL
